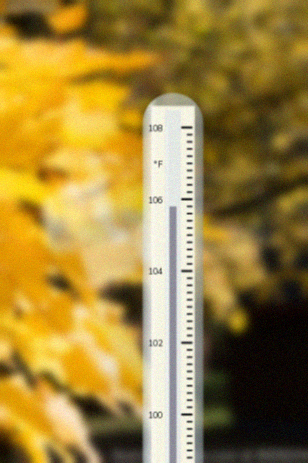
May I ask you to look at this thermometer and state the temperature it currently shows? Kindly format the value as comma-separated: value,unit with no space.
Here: 105.8,°F
